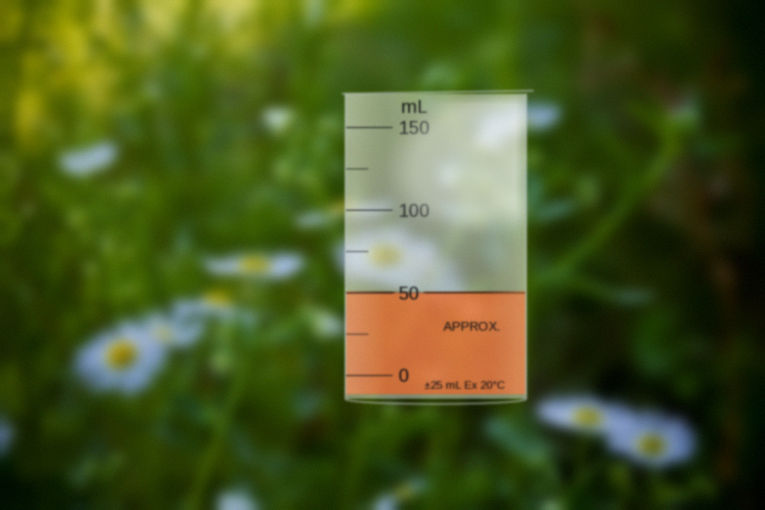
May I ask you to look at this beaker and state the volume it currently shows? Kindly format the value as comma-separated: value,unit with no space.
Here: 50,mL
